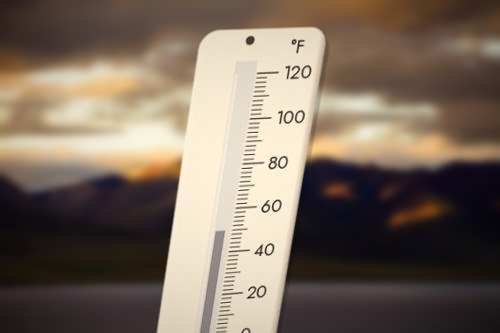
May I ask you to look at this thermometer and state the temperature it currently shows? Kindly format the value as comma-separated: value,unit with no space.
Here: 50,°F
